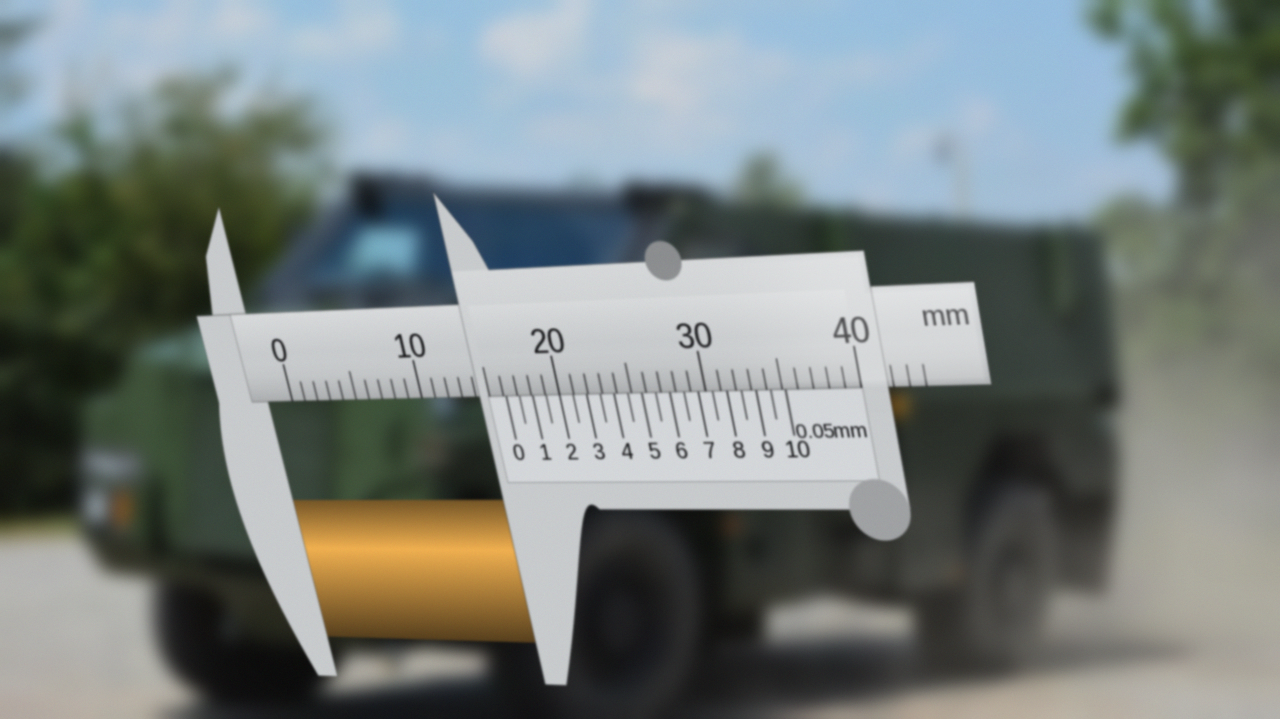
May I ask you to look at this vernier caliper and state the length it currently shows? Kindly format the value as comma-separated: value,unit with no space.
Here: 16.2,mm
